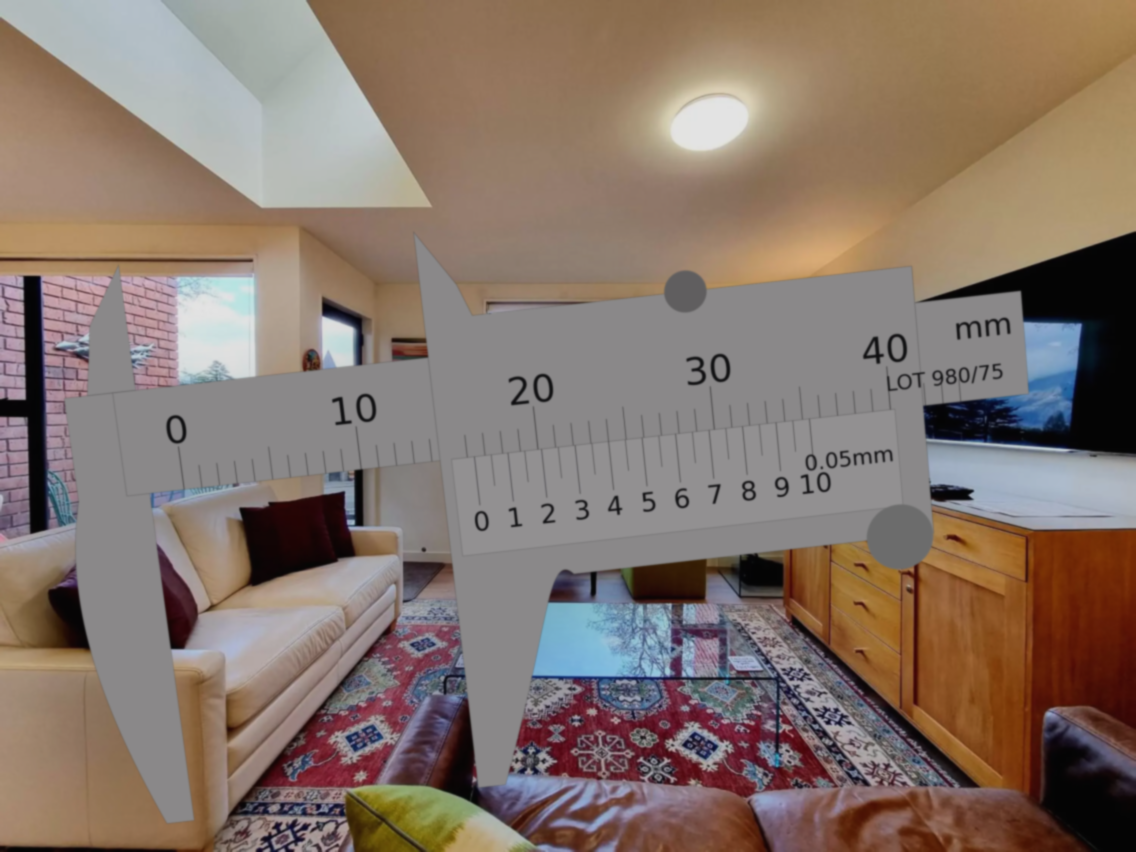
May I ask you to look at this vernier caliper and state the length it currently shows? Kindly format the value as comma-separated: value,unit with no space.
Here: 16.4,mm
